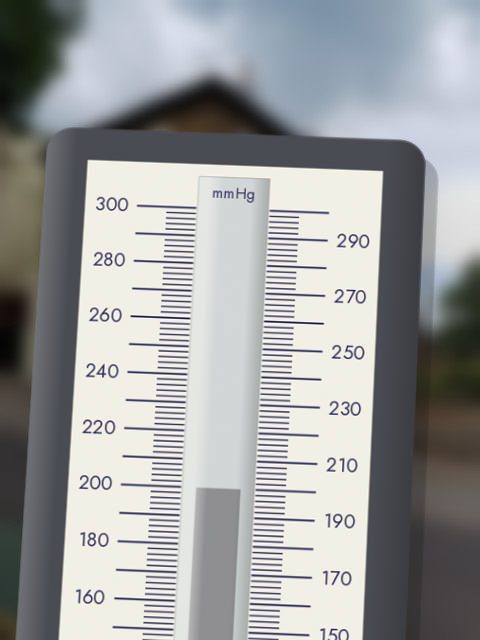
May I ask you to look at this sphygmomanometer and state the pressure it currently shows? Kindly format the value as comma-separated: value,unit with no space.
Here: 200,mmHg
